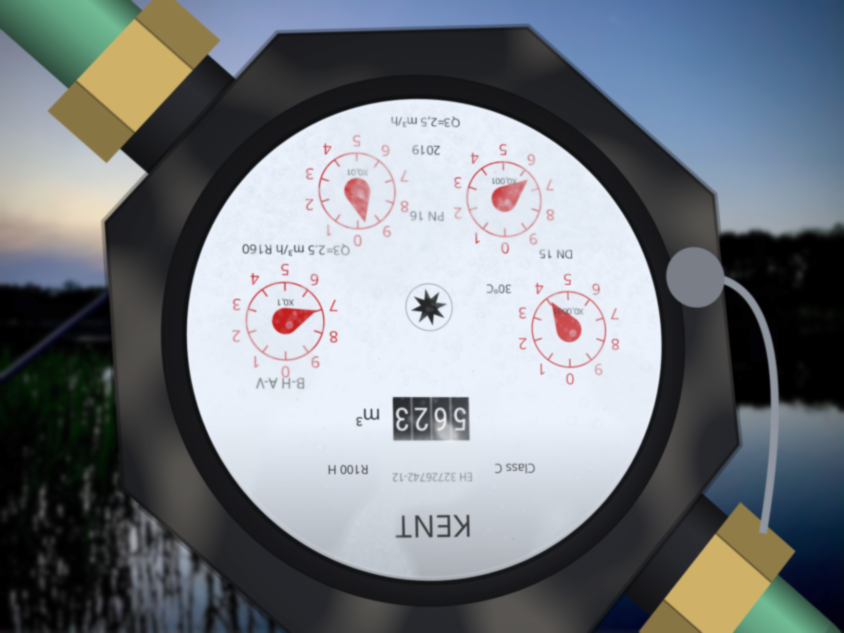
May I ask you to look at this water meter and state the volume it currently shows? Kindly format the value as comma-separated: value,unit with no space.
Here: 5623.6964,m³
